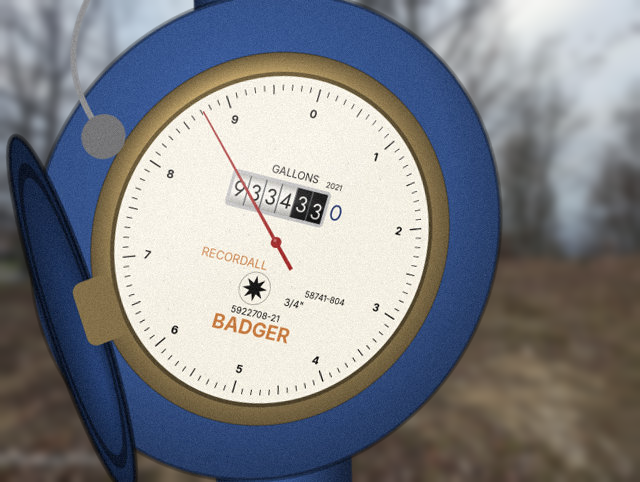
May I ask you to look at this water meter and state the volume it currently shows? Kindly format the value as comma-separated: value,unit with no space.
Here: 9334328.7,gal
